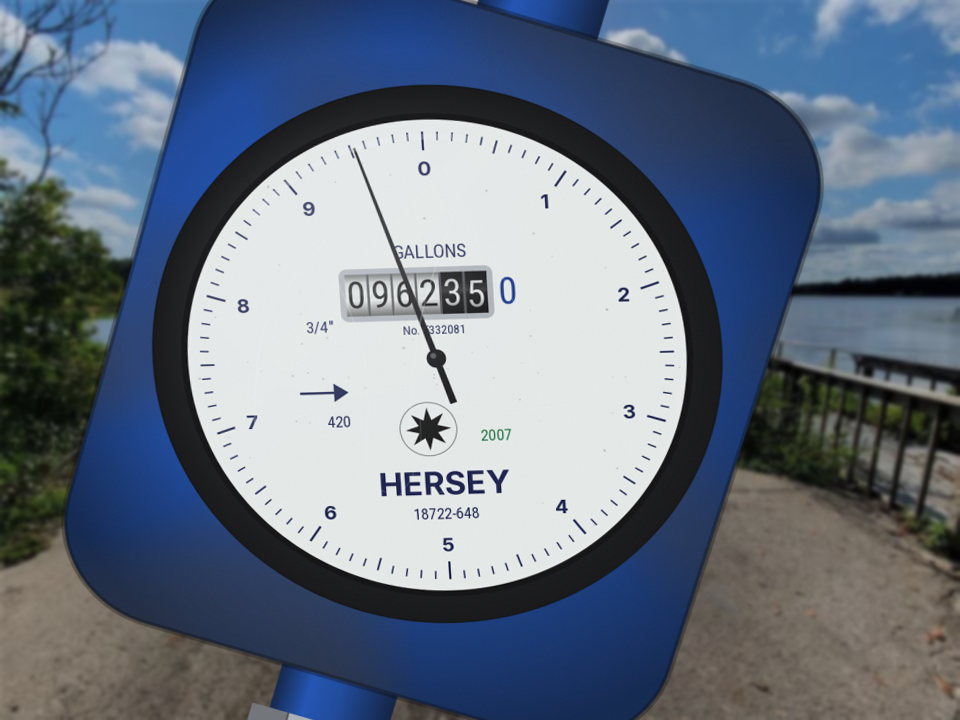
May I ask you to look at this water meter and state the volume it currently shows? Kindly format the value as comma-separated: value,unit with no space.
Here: 962349.5,gal
